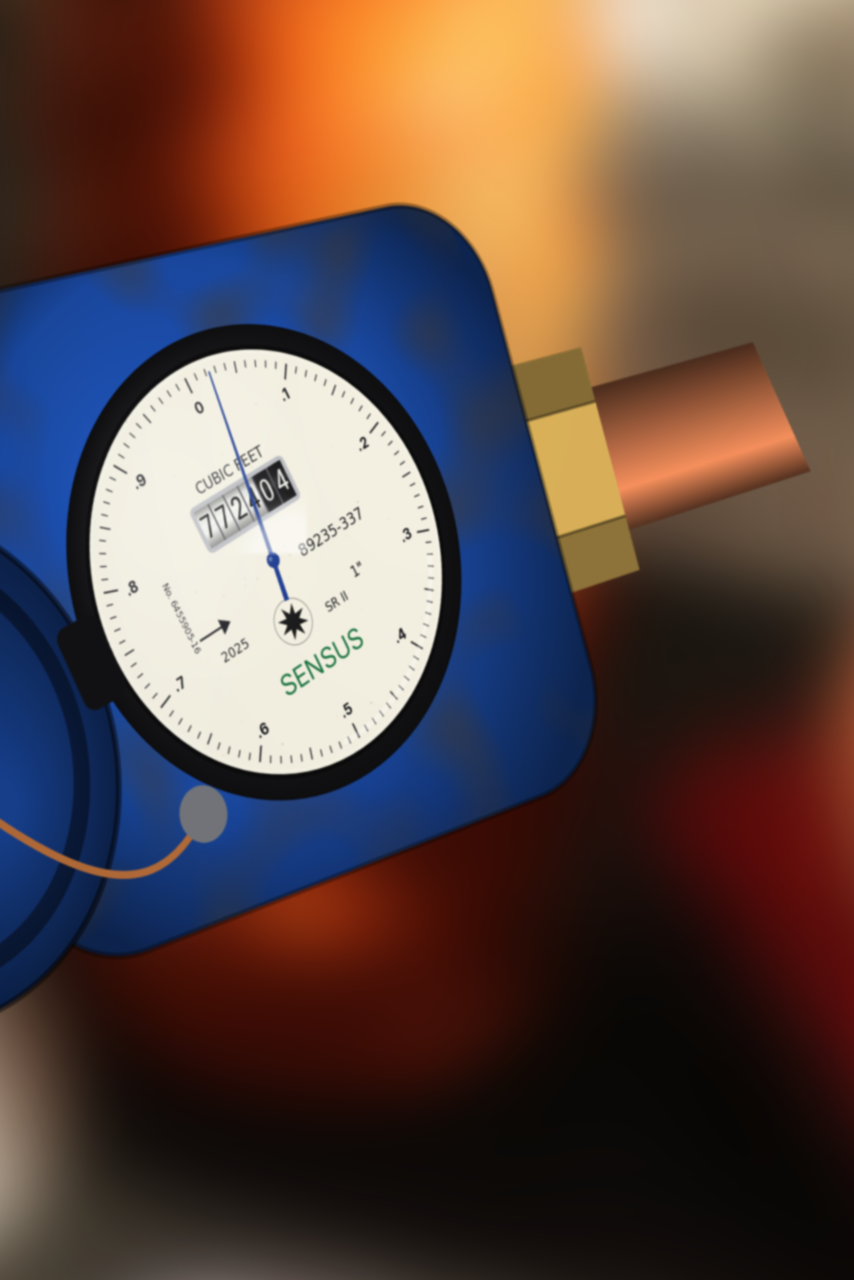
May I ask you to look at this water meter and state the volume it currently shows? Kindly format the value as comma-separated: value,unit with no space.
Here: 772404.02,ft³
